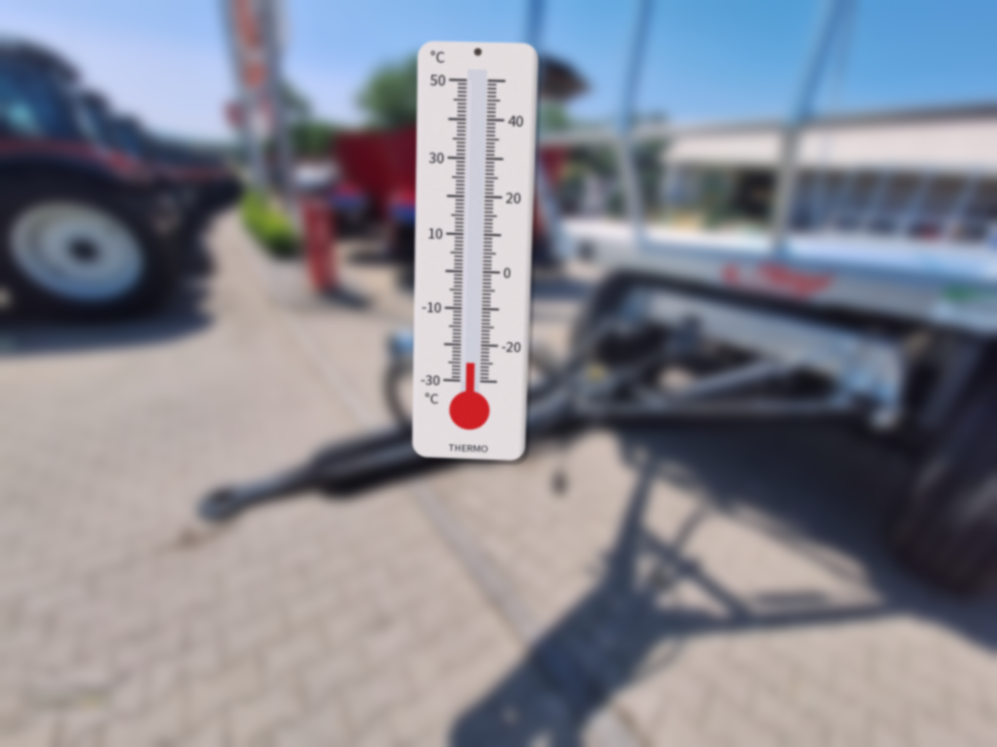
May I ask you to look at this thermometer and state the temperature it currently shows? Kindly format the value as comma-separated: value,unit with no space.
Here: -25,°C
